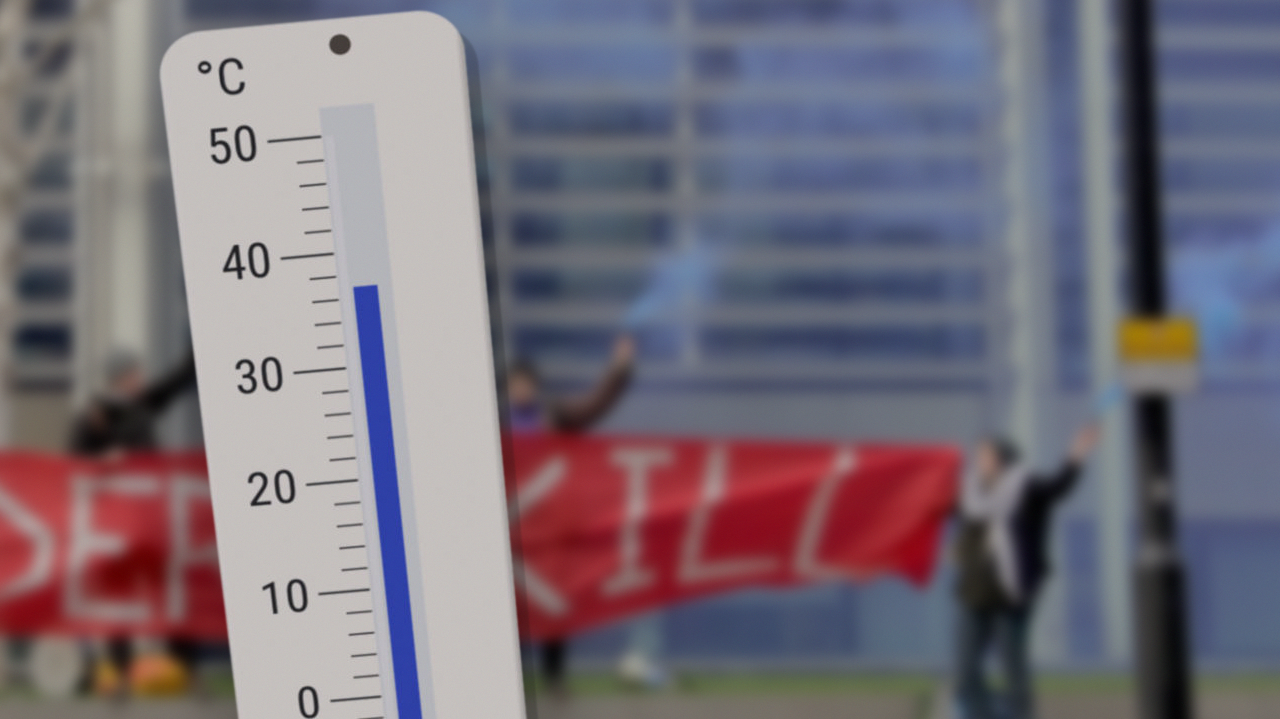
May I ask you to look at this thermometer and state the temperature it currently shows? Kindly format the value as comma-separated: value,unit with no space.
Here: 37,°C
